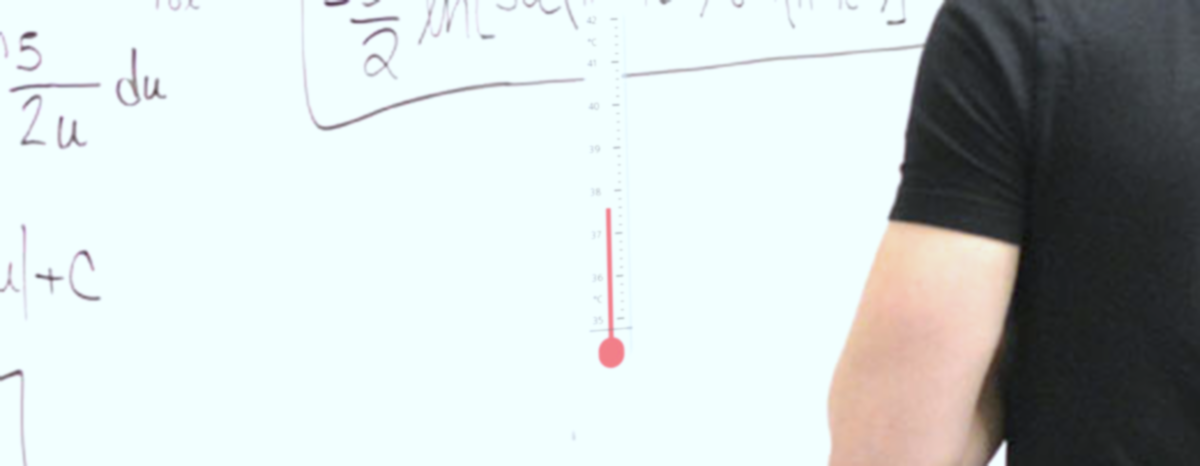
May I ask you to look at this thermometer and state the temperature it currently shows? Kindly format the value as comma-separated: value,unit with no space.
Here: 37.6,°C
